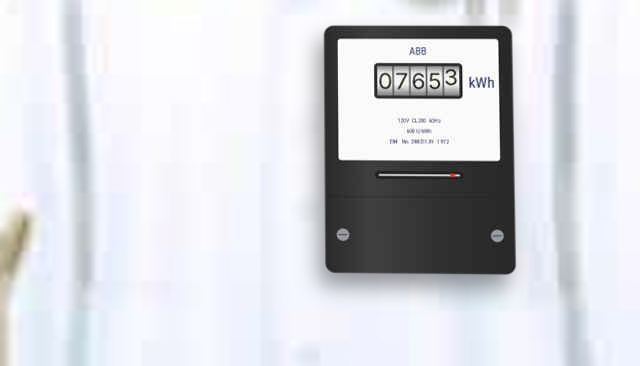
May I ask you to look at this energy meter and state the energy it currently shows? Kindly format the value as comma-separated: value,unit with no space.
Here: 7653,kWh
